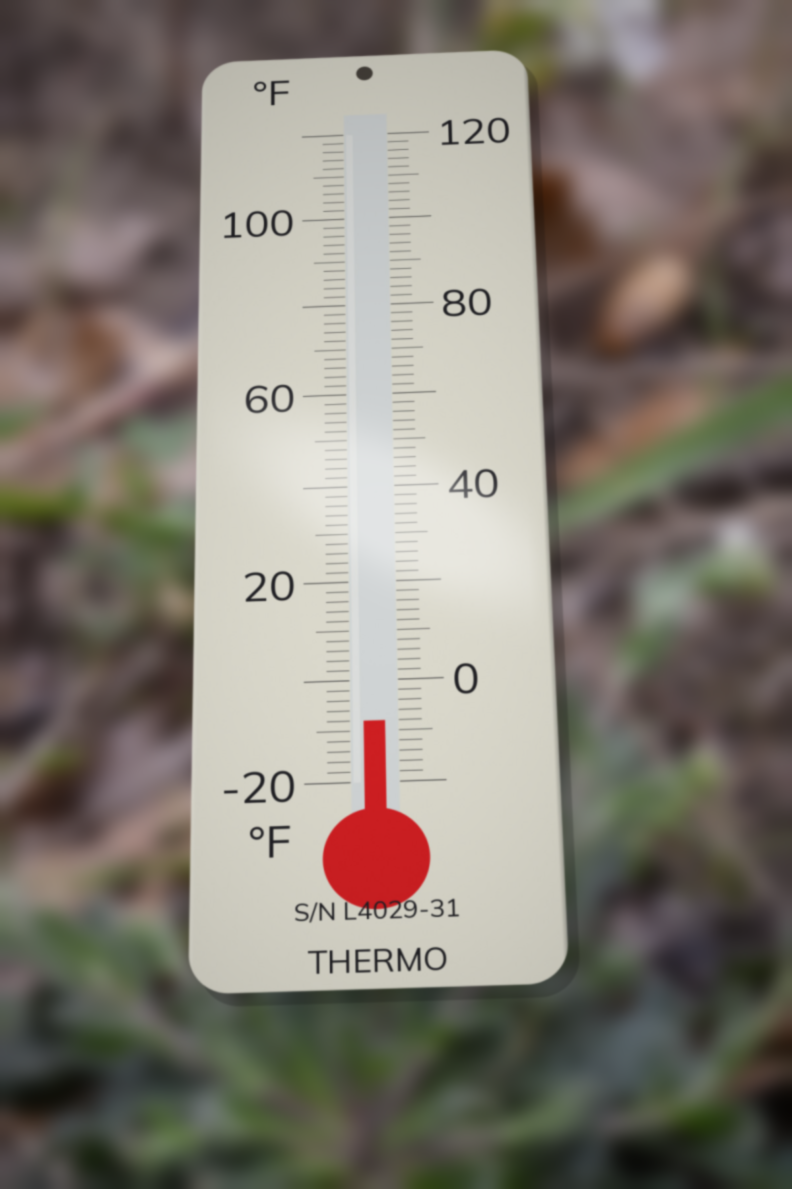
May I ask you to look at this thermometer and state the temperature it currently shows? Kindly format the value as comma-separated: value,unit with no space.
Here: -8,°F
